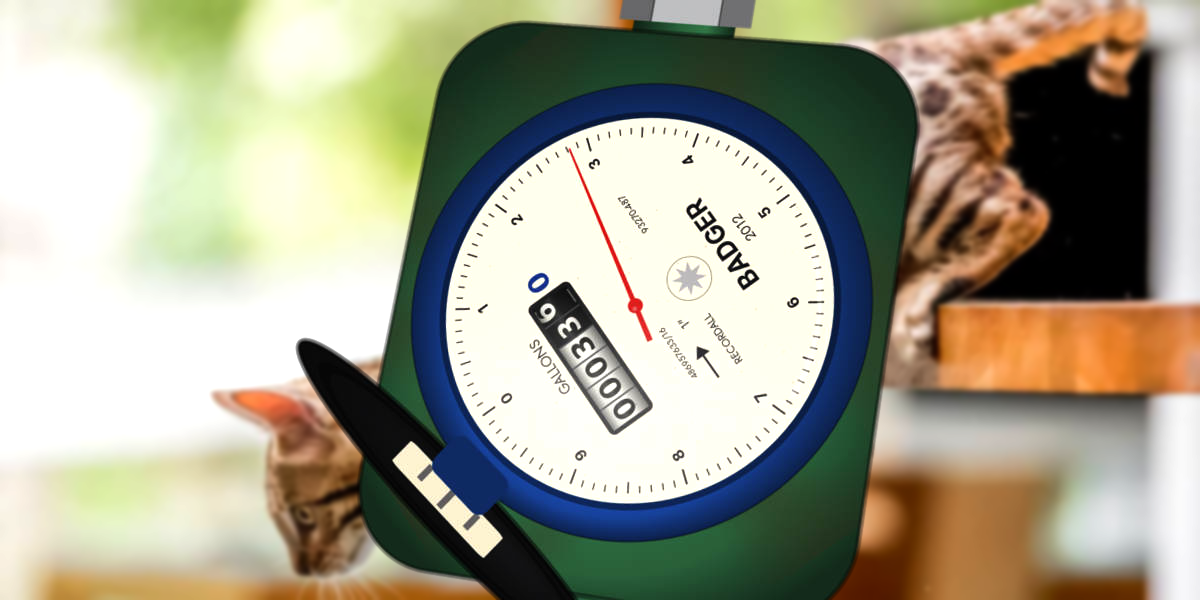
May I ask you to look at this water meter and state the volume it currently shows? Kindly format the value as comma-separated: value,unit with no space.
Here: 3362.8,gal
